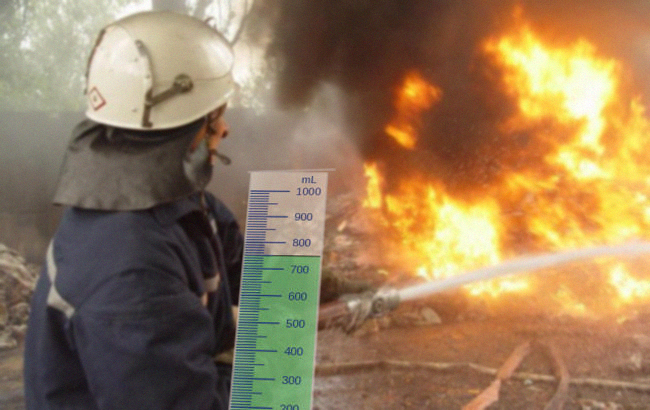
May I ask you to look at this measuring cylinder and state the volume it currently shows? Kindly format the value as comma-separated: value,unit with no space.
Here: 750,mL
